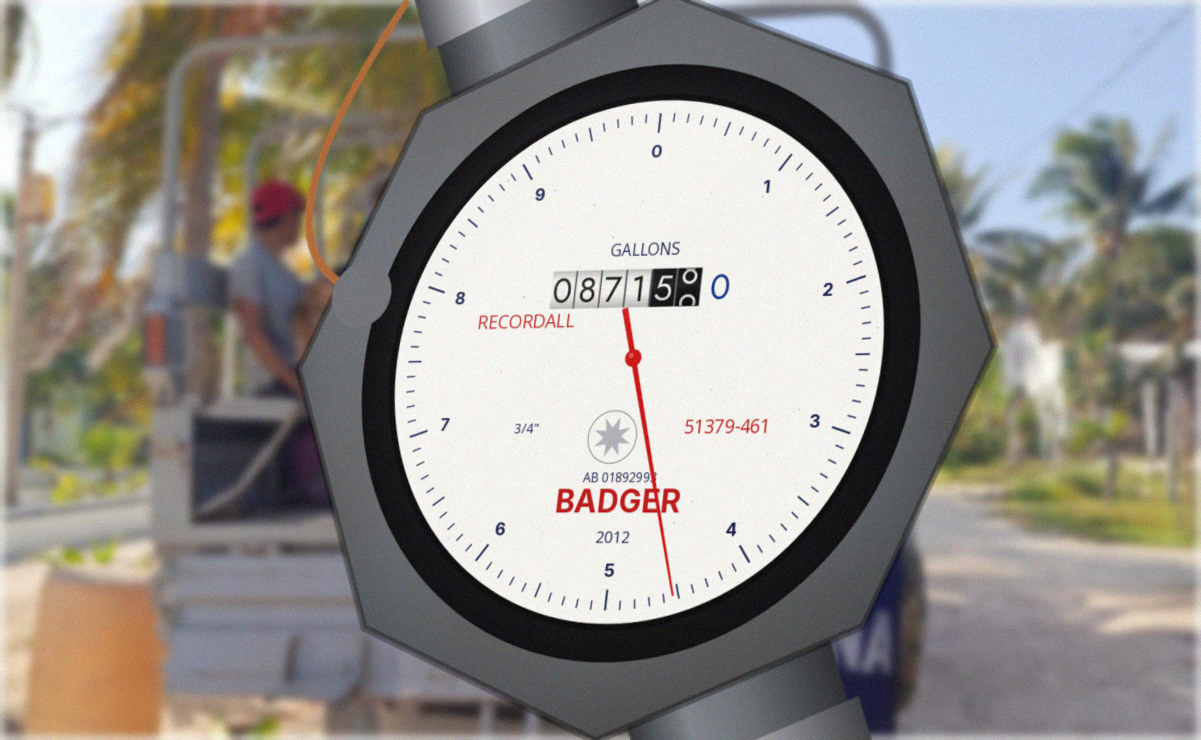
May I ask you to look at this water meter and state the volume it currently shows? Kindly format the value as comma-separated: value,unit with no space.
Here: 871584.5,gal
